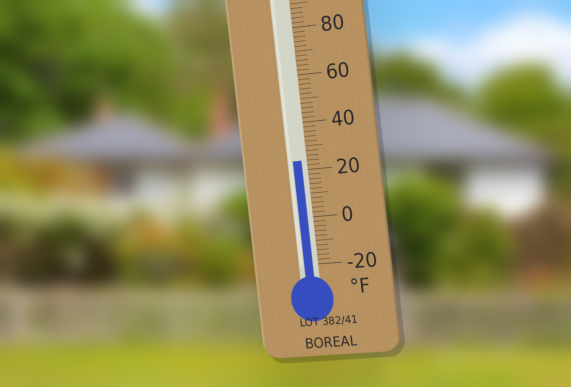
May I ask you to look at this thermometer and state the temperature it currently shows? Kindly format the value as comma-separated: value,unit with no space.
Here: 24,°F
